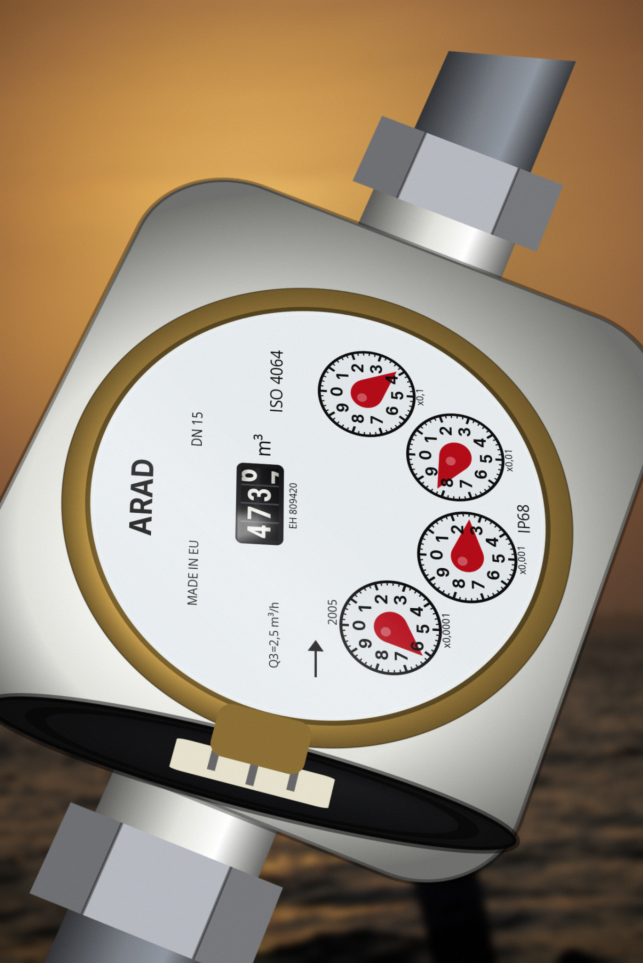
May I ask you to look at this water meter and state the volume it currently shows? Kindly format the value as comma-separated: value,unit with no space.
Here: 4736.3826,m³
